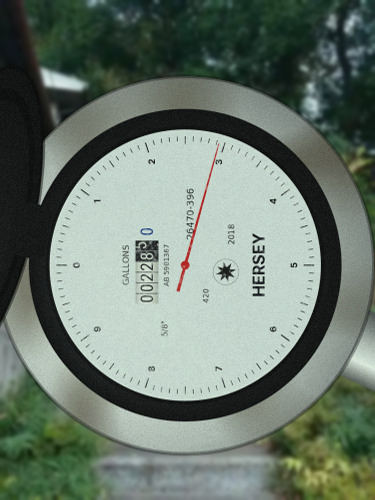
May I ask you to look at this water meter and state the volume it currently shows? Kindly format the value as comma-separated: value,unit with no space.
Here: 22852.9,gal
